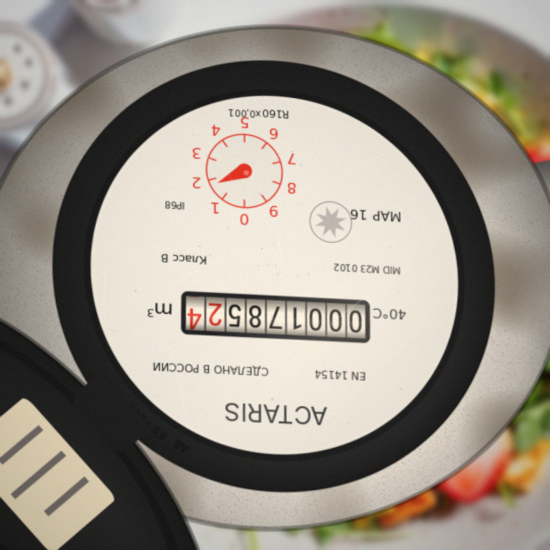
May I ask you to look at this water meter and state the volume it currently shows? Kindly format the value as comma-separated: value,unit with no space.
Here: 1785.241,m³
